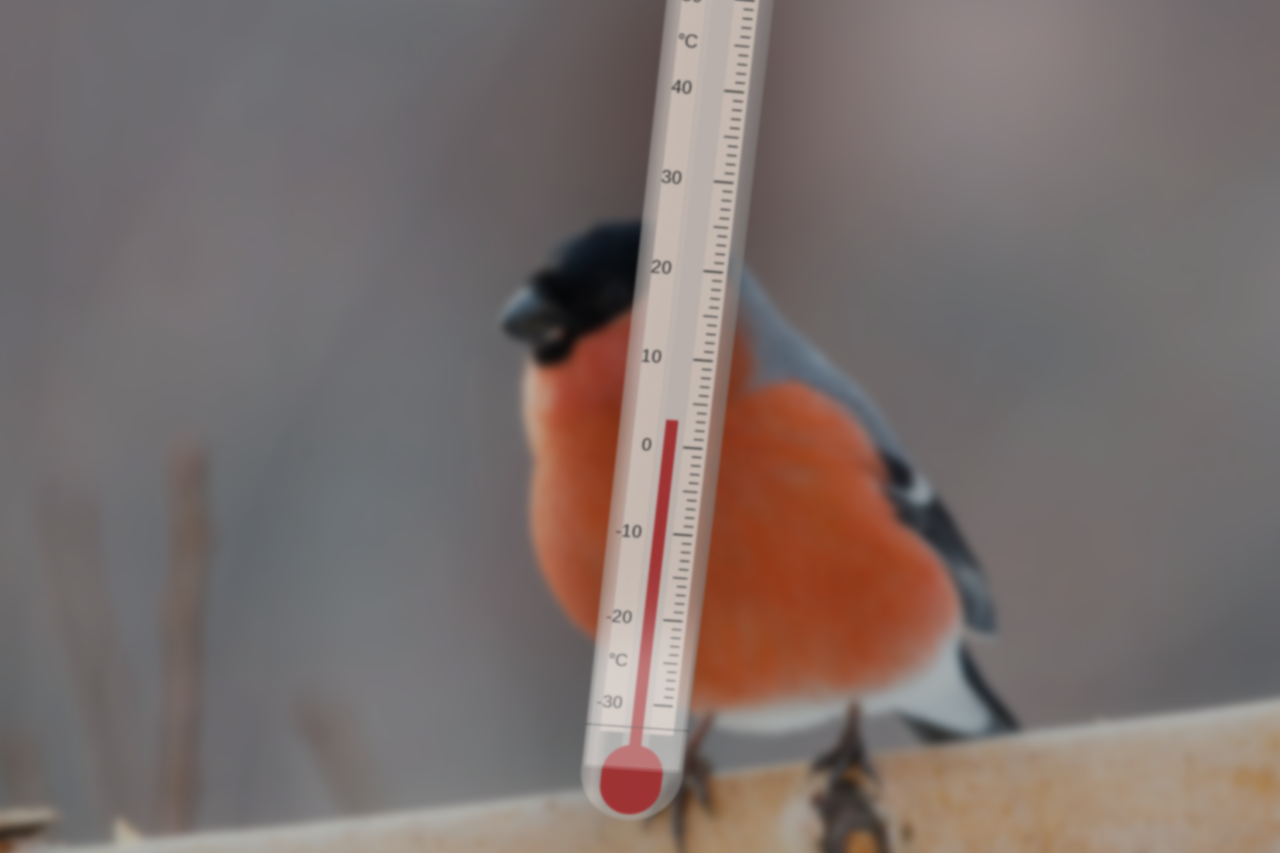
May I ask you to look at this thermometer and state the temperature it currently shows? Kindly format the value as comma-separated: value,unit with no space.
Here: 3,°C
